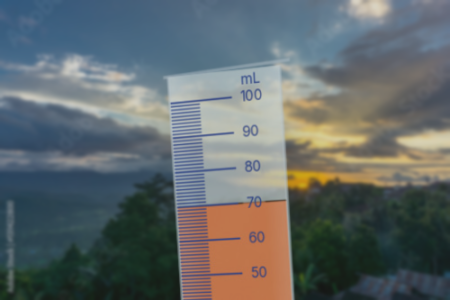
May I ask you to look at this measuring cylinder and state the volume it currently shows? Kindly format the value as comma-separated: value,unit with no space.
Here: 70,mL
